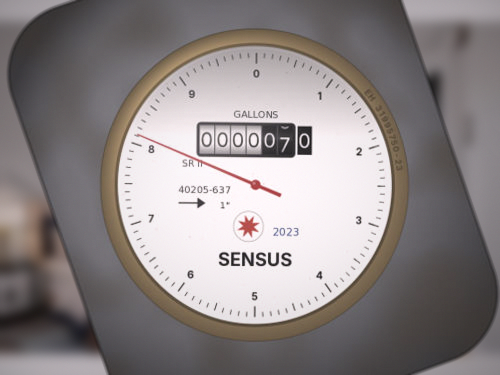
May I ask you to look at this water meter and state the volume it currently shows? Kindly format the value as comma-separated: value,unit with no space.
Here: 68.1,gal
